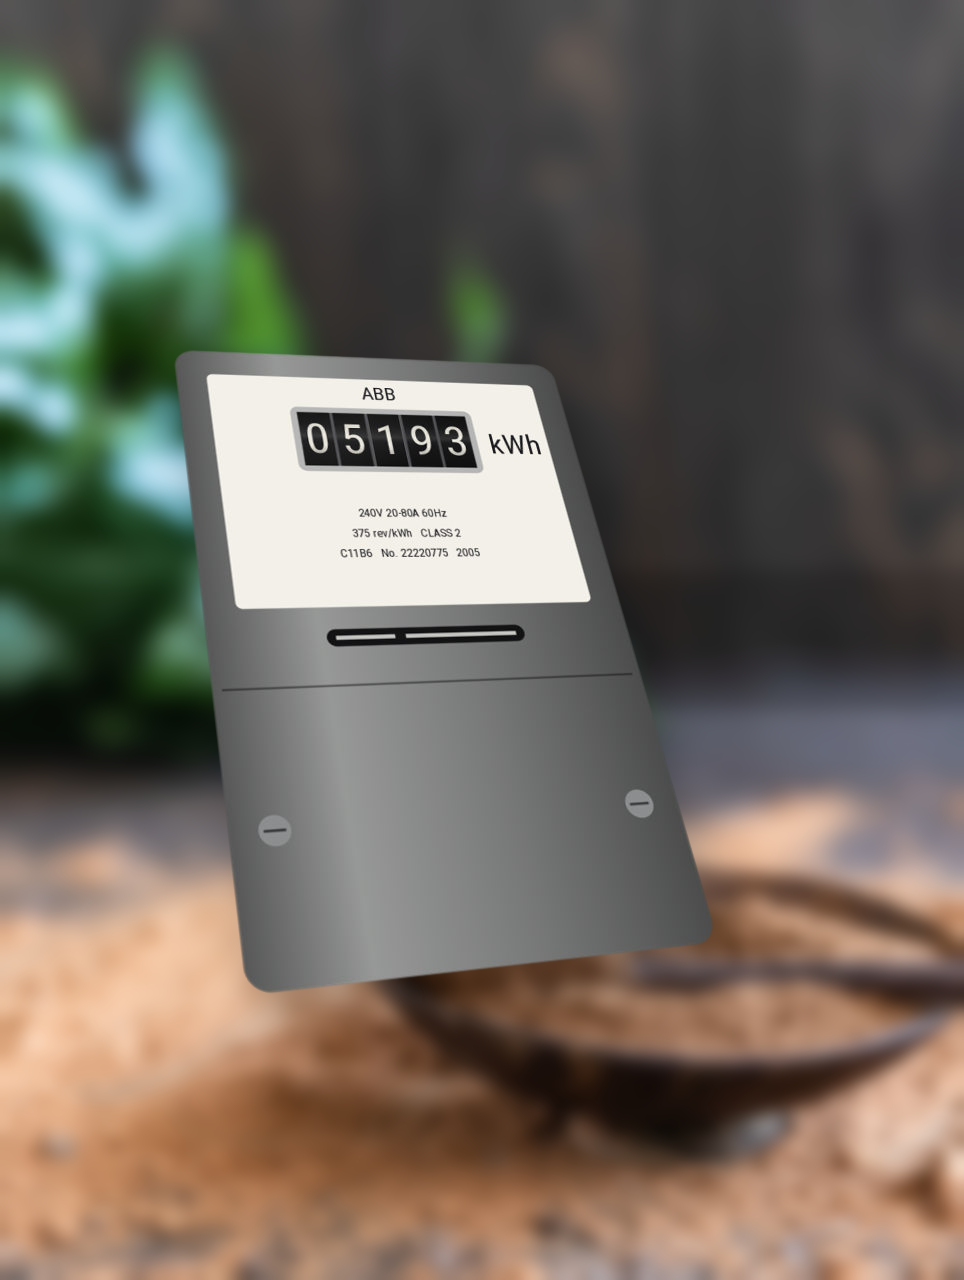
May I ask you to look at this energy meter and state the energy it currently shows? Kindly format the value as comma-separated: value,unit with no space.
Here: 5193,kWh
